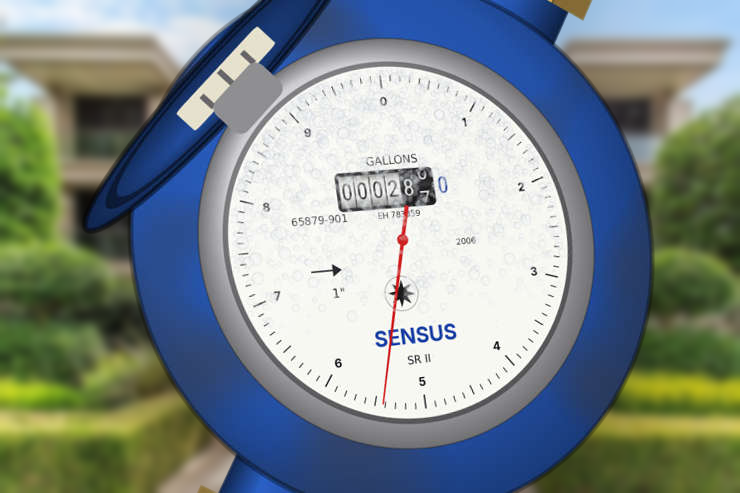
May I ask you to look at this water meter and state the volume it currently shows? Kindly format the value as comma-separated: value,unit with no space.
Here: 2865.4,gal
